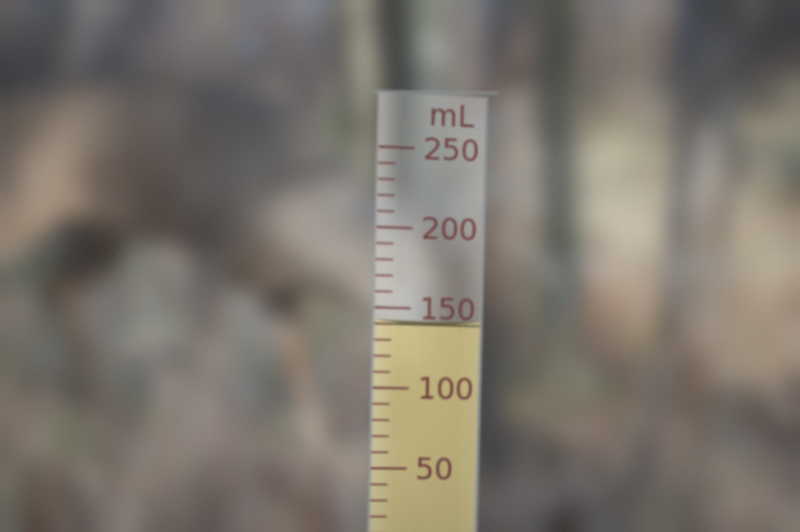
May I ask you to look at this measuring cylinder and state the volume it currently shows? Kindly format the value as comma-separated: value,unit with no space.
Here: 140,mL
